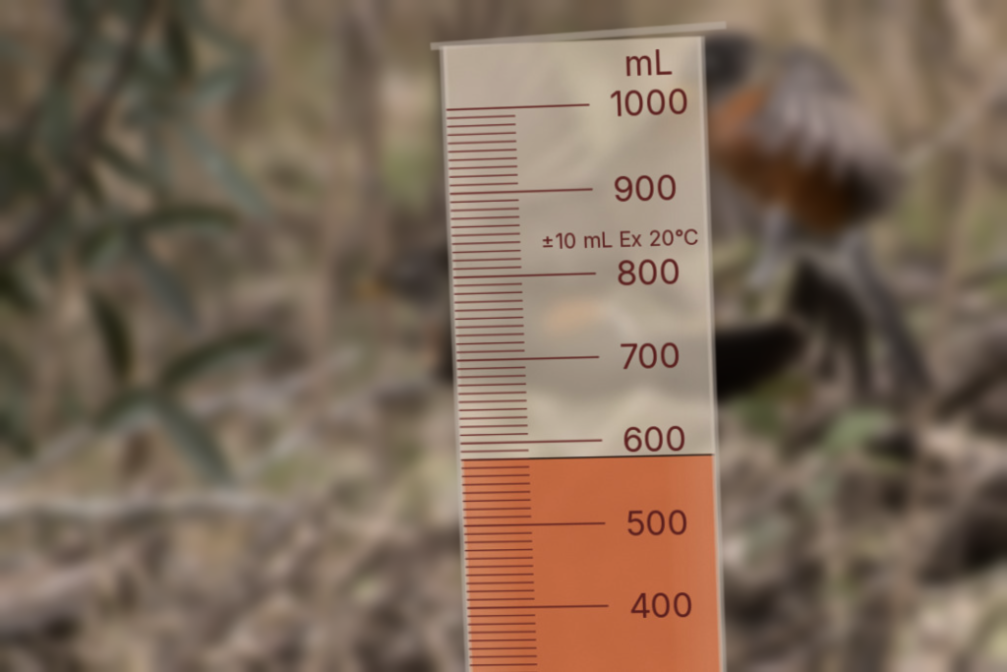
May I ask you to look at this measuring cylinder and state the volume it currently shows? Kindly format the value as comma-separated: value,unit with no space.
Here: 580,mL
